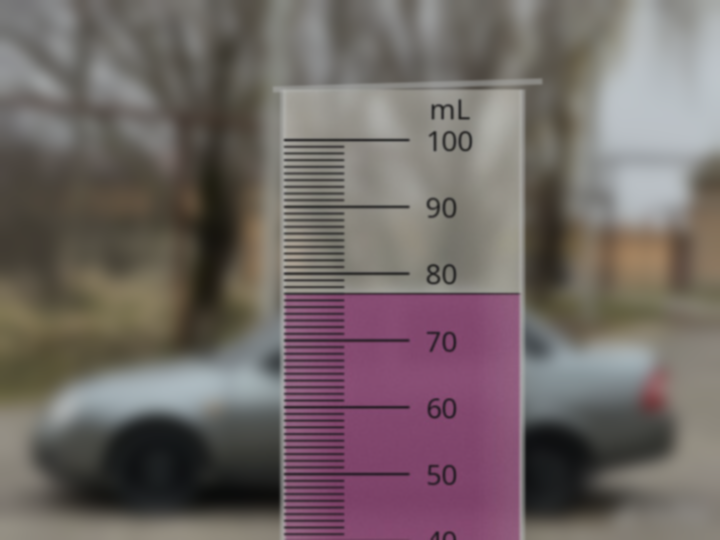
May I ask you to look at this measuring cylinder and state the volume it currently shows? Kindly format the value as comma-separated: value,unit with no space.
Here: 77,mL
